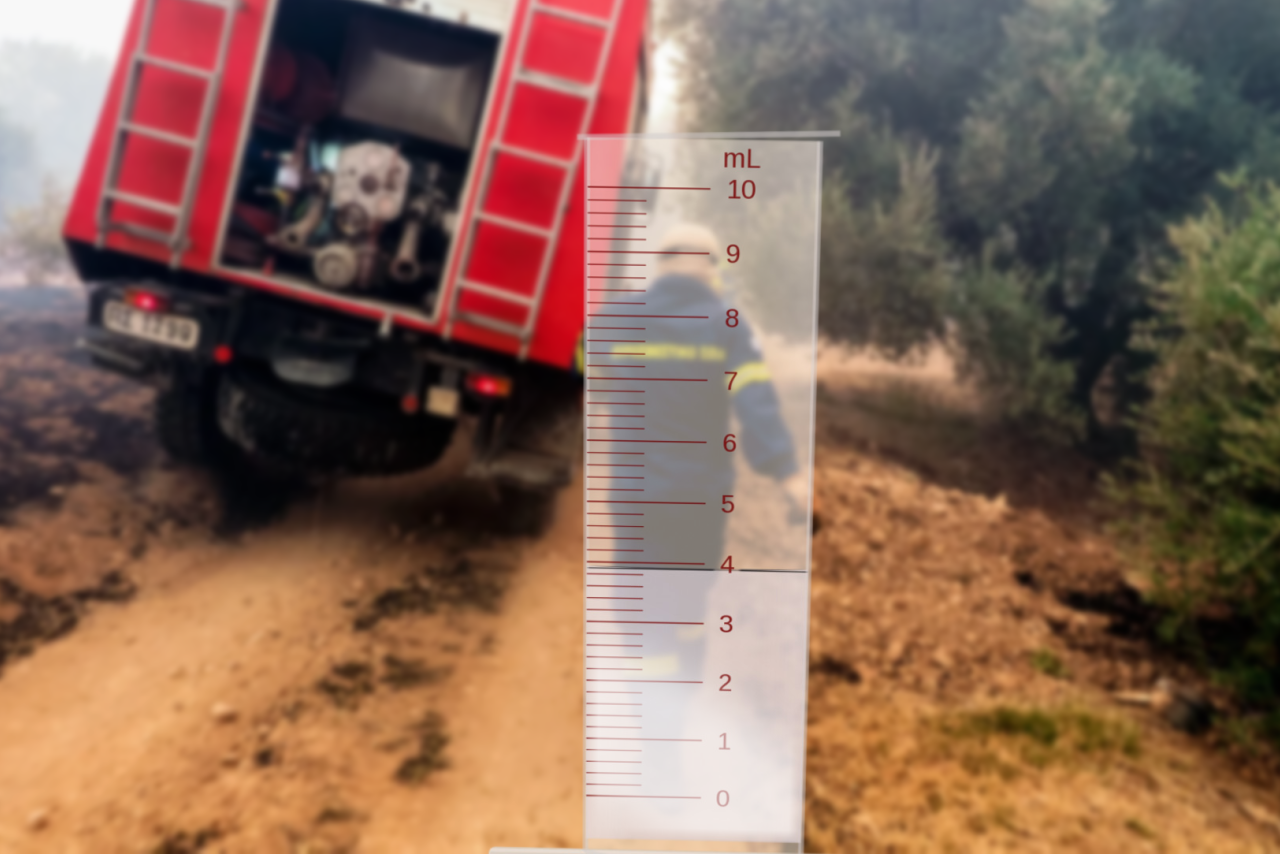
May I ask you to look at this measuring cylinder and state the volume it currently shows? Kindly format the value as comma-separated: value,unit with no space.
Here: 3.9,mL
